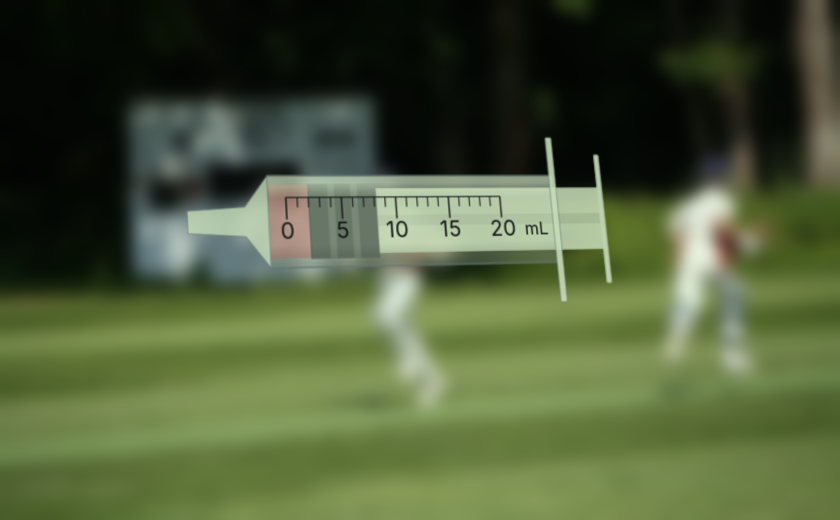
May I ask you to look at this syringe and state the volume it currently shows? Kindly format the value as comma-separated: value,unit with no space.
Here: 2,mL
